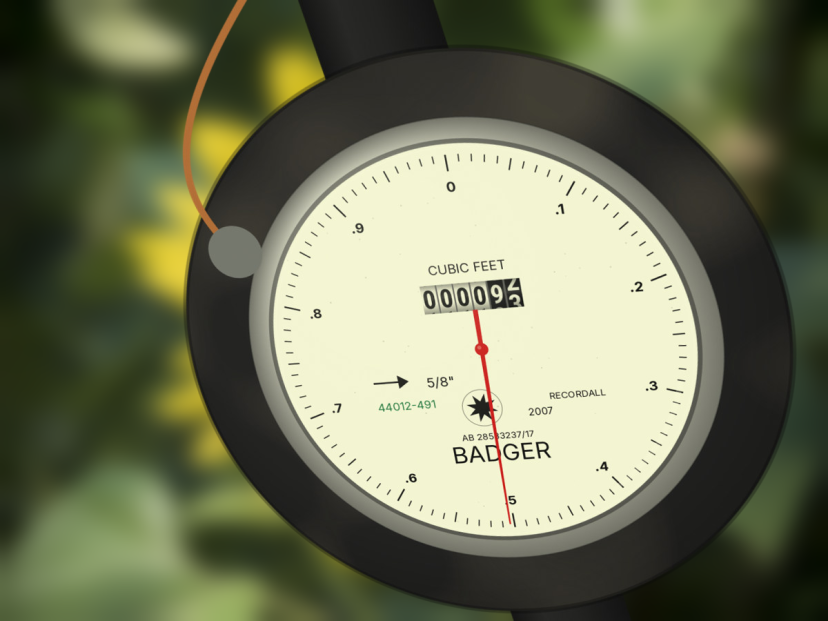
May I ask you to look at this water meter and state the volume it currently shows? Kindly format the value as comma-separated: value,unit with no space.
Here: 92.50,ft³
